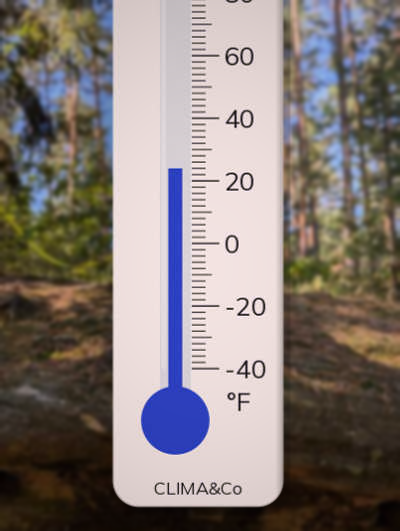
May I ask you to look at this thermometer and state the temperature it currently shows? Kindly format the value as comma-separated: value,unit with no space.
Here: 24,°F
